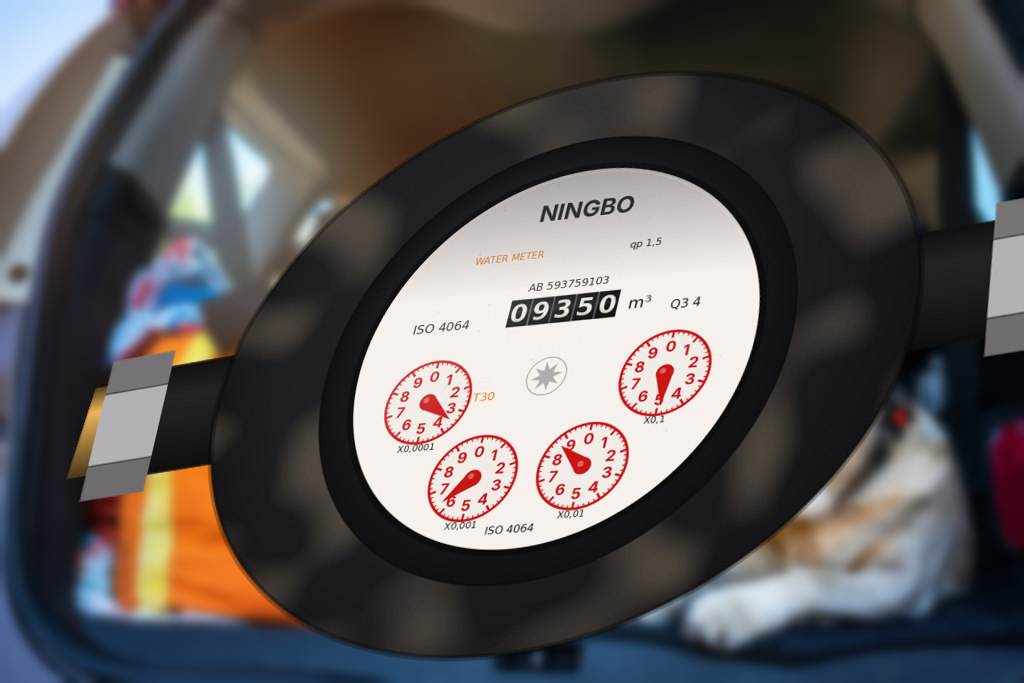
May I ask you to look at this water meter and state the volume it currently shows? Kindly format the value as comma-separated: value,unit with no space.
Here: 9350.4863,m³
